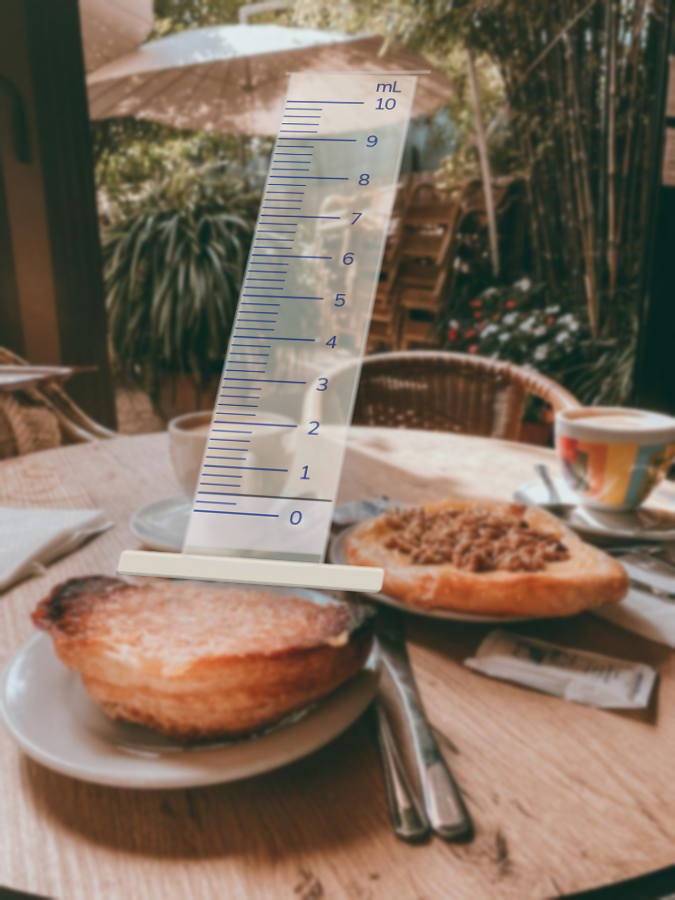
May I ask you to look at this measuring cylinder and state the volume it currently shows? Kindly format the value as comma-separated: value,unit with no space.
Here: 0.4,mL
